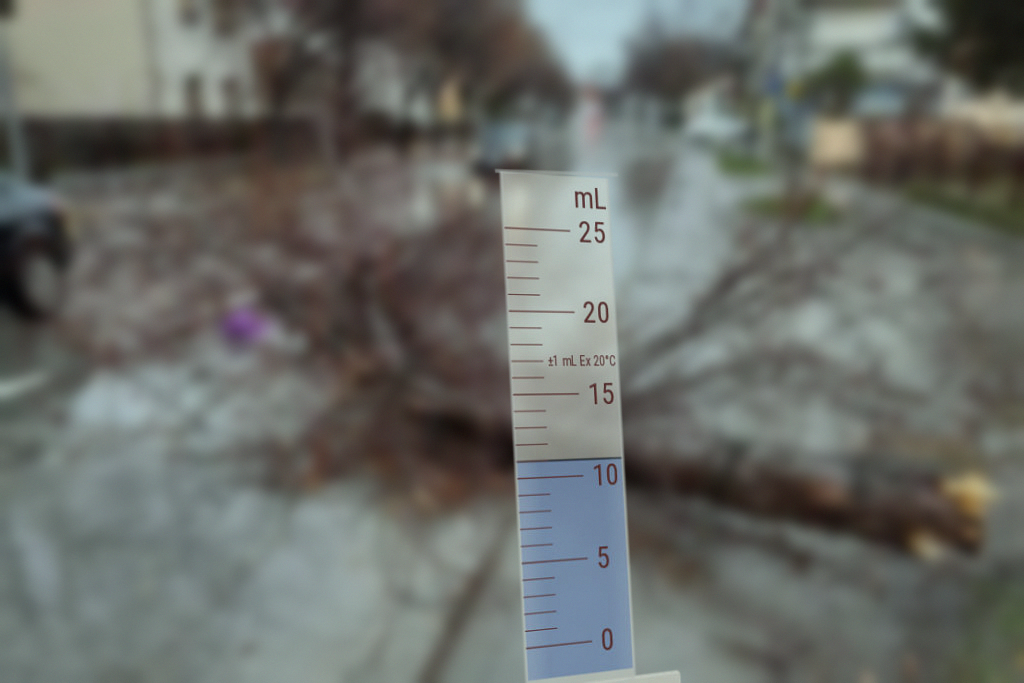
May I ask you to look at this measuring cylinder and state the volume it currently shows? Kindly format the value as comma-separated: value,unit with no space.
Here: 11,mL
